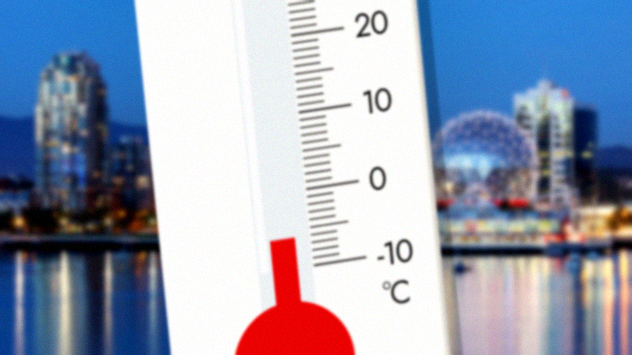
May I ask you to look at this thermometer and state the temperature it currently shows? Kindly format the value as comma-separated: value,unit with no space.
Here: -6,°C
